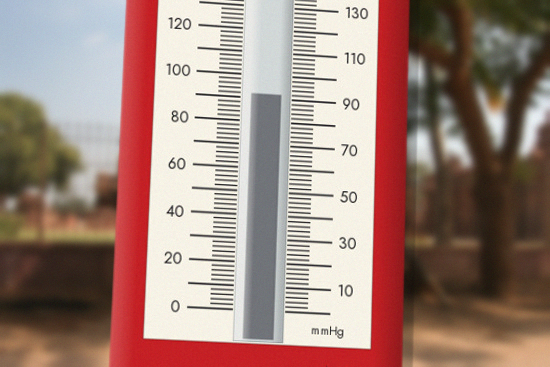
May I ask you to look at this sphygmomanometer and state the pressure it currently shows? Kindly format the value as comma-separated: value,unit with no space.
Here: 92,mmHg
